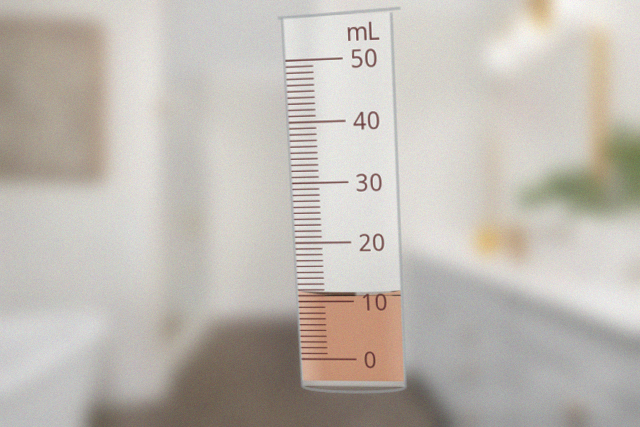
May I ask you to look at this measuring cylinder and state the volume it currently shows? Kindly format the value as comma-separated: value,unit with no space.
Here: 11,mL
